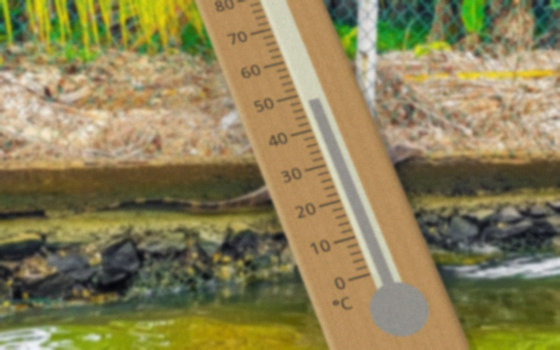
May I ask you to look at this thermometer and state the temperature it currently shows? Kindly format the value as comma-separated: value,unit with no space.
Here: 48,°C
